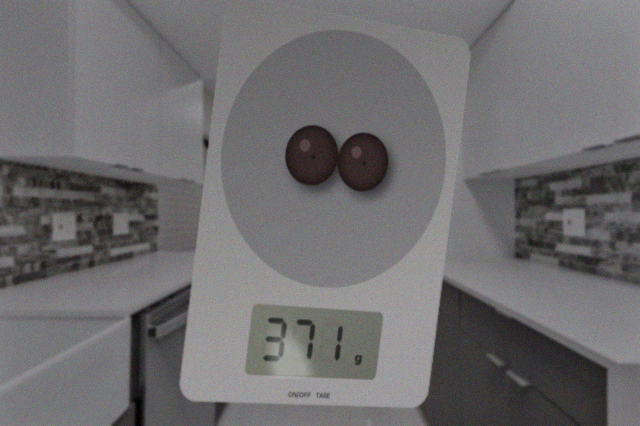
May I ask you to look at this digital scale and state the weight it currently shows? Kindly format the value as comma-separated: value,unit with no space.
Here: 371,g
